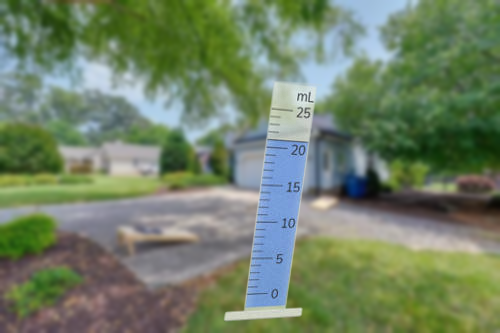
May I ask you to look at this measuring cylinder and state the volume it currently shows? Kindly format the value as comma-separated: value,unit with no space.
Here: 21,mL
